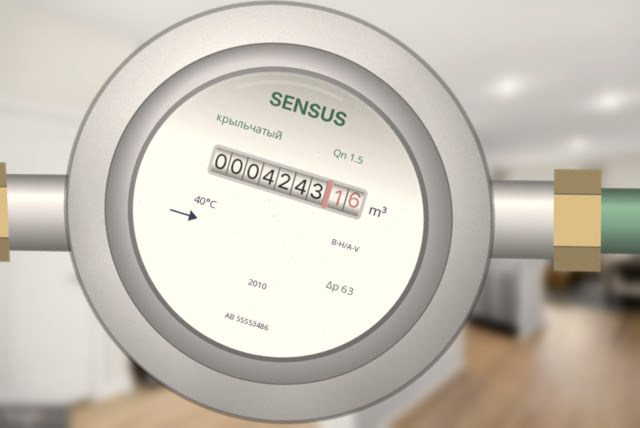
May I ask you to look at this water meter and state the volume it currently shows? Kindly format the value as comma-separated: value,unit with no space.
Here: 4243.16,m³
